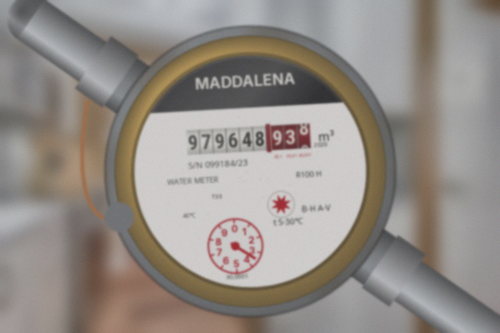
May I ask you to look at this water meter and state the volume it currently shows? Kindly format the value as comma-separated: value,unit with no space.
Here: 979648.9383,m³
